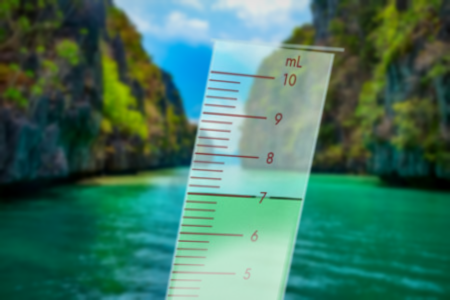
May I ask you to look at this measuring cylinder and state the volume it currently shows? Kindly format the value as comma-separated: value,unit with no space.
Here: 7,mL
